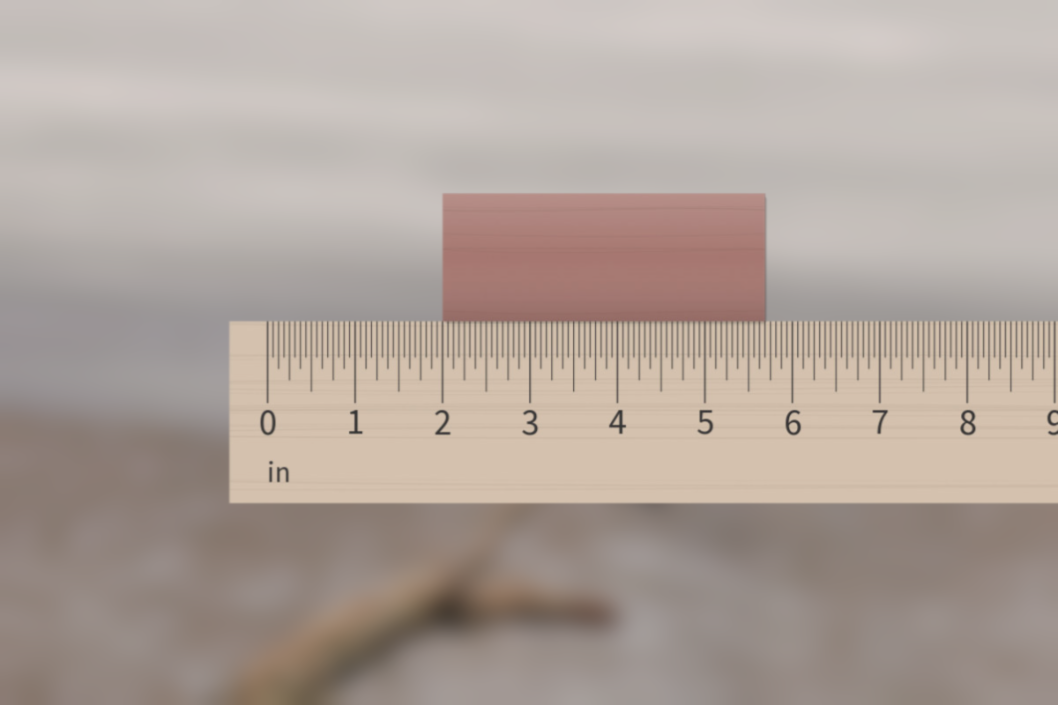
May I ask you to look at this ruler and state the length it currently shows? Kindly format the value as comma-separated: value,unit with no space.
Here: 3.6875,in
